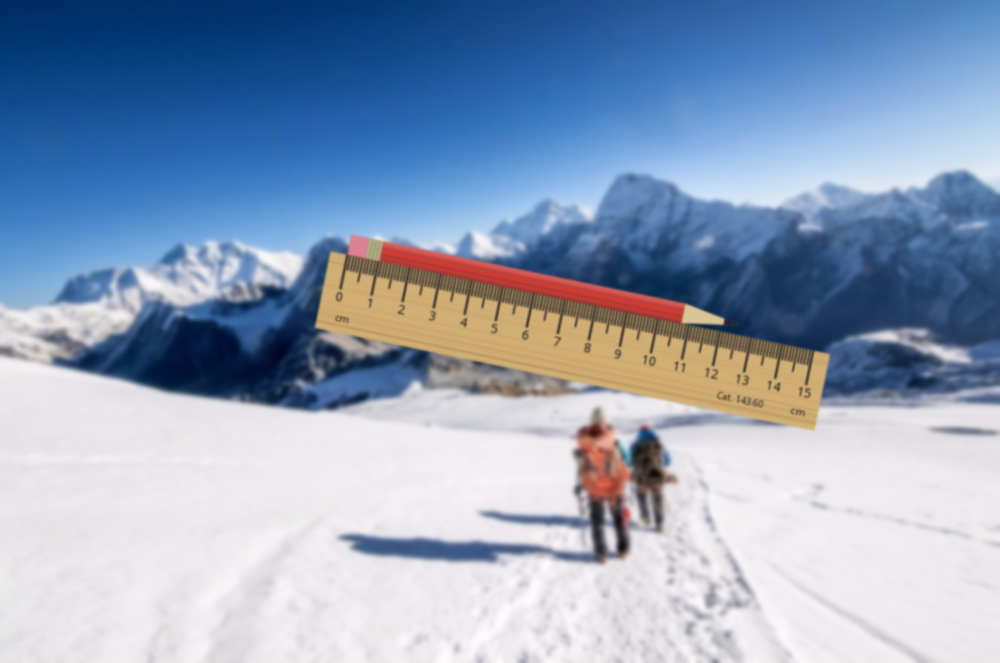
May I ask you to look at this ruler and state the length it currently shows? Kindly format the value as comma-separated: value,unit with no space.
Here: 12.5,cm
